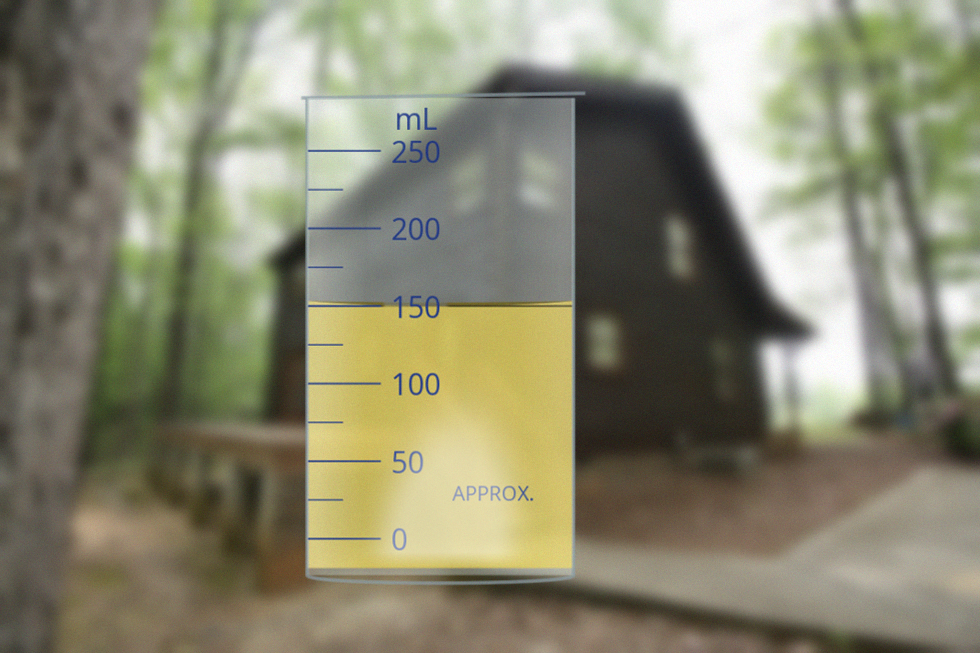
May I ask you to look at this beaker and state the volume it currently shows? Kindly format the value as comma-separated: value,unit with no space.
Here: 150,mL
